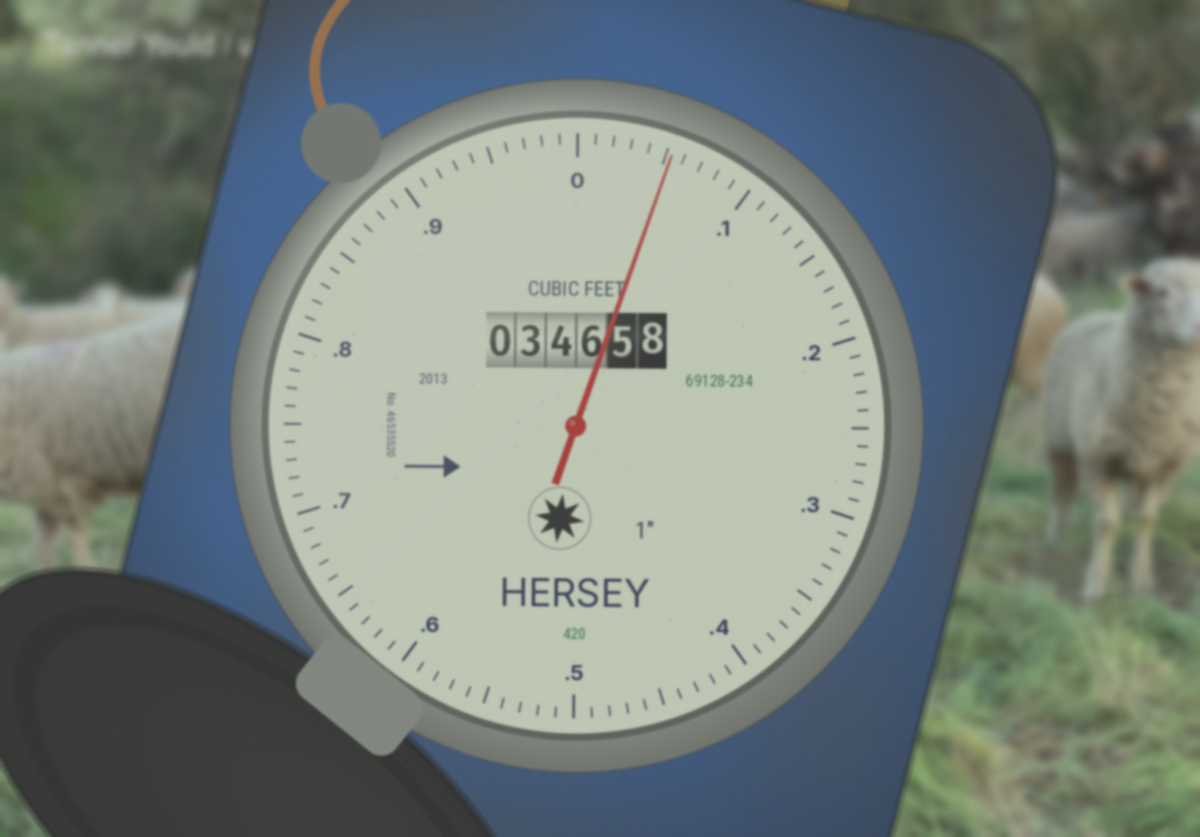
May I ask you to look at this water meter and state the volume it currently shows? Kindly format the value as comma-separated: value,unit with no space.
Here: 34658.05,ft³
